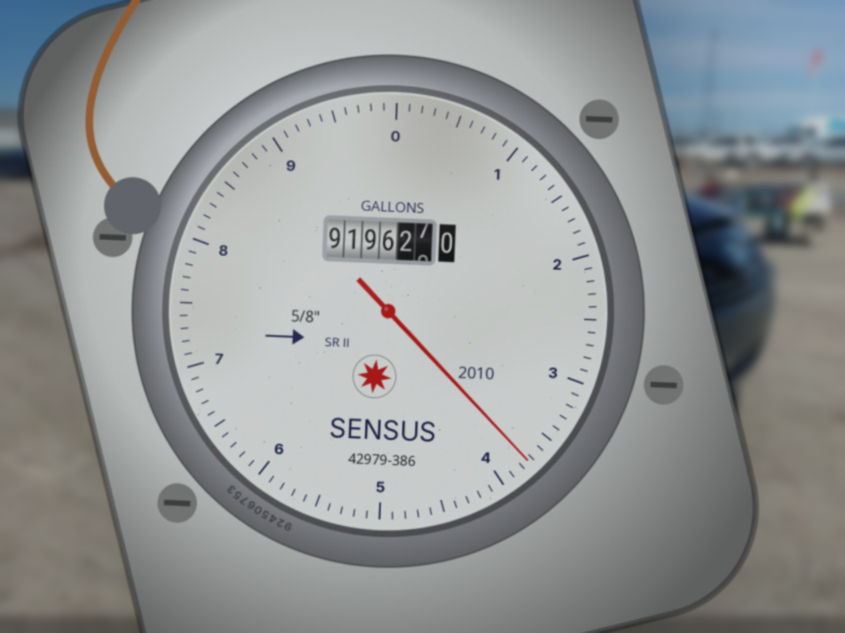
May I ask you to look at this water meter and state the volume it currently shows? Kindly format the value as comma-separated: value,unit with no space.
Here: 9196273.7,gal
